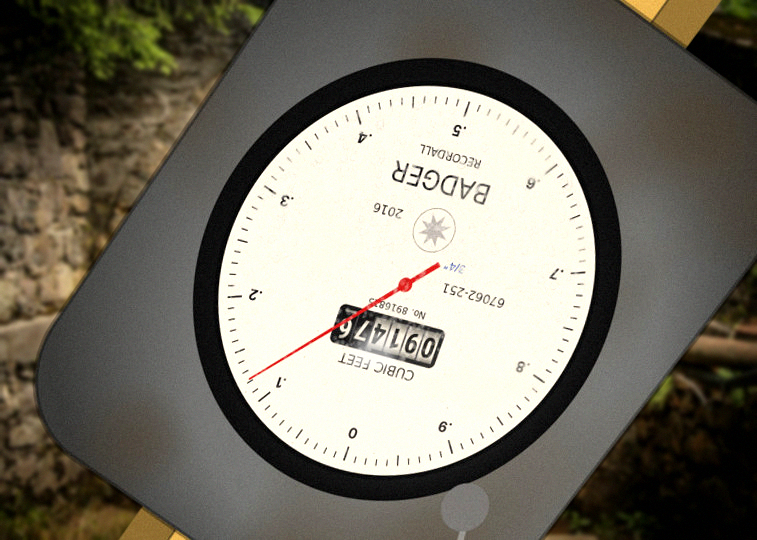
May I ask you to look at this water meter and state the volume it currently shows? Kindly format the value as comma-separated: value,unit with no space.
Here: 91476.12,ft³
